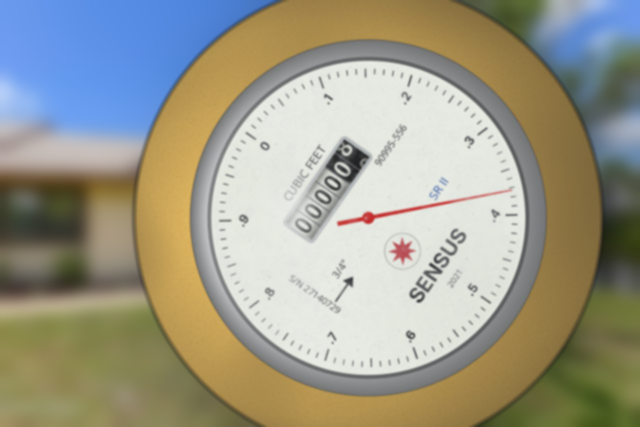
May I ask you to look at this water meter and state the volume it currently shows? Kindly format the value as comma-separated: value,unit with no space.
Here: 8.37,ft³
